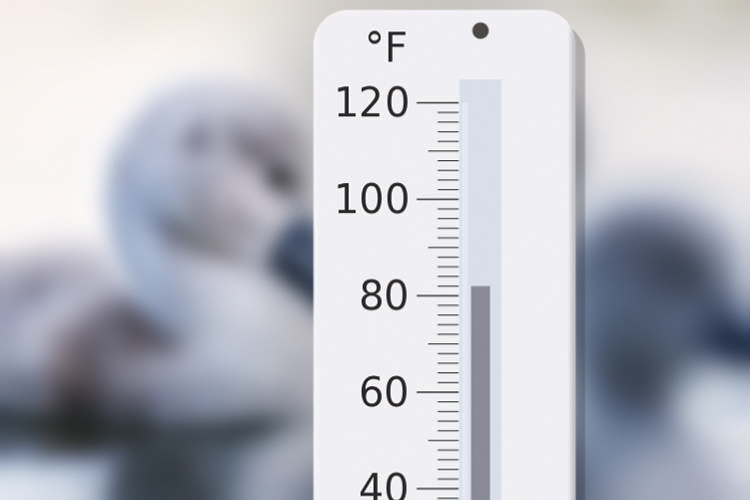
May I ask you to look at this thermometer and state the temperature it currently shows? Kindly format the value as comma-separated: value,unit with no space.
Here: 82,°F
